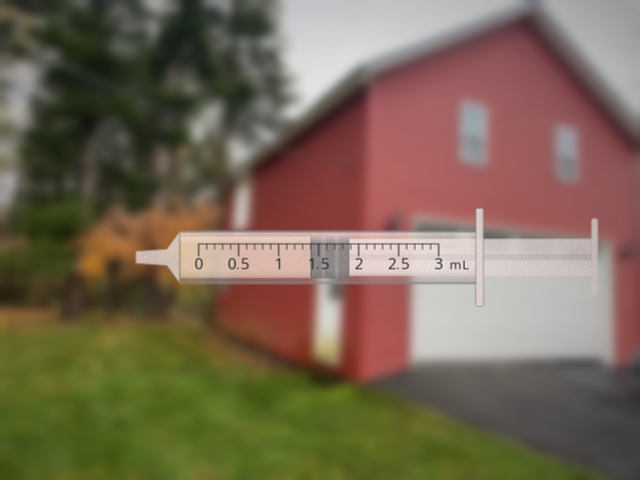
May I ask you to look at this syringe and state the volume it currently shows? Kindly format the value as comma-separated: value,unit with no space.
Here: 1.4,mL
